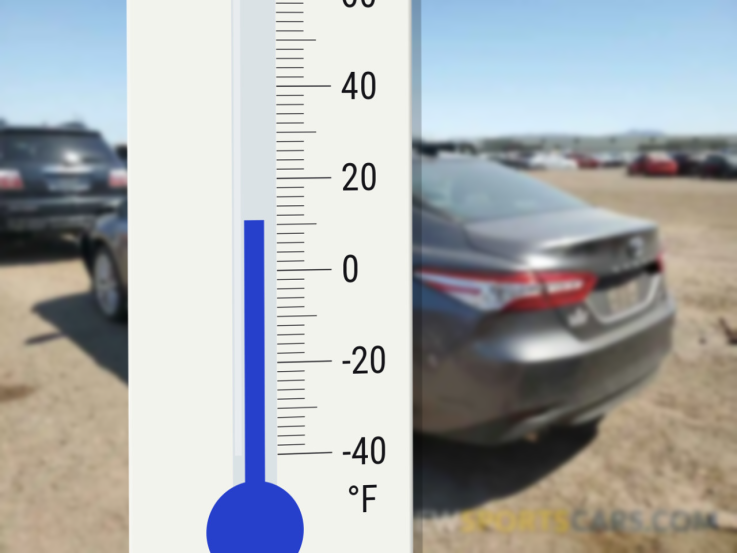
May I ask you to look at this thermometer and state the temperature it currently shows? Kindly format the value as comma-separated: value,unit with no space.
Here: 11,°F
